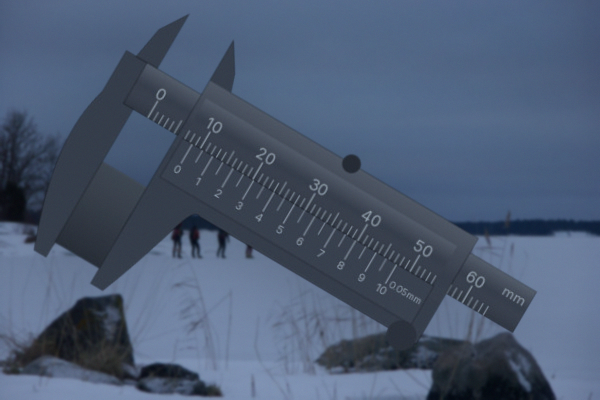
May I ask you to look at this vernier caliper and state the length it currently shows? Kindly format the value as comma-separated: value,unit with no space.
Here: 8.5,mm
